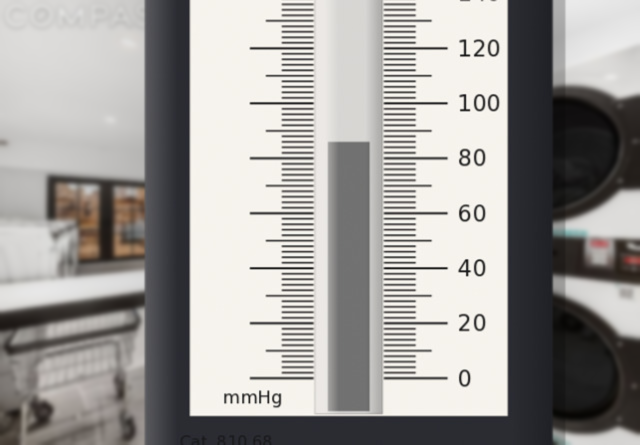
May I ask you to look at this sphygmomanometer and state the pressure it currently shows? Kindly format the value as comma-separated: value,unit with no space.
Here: 86,mmHg
